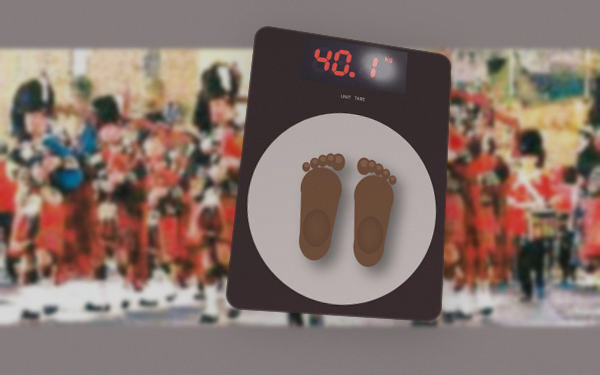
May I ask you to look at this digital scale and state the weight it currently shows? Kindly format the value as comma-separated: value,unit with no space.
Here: 40.1,kg
